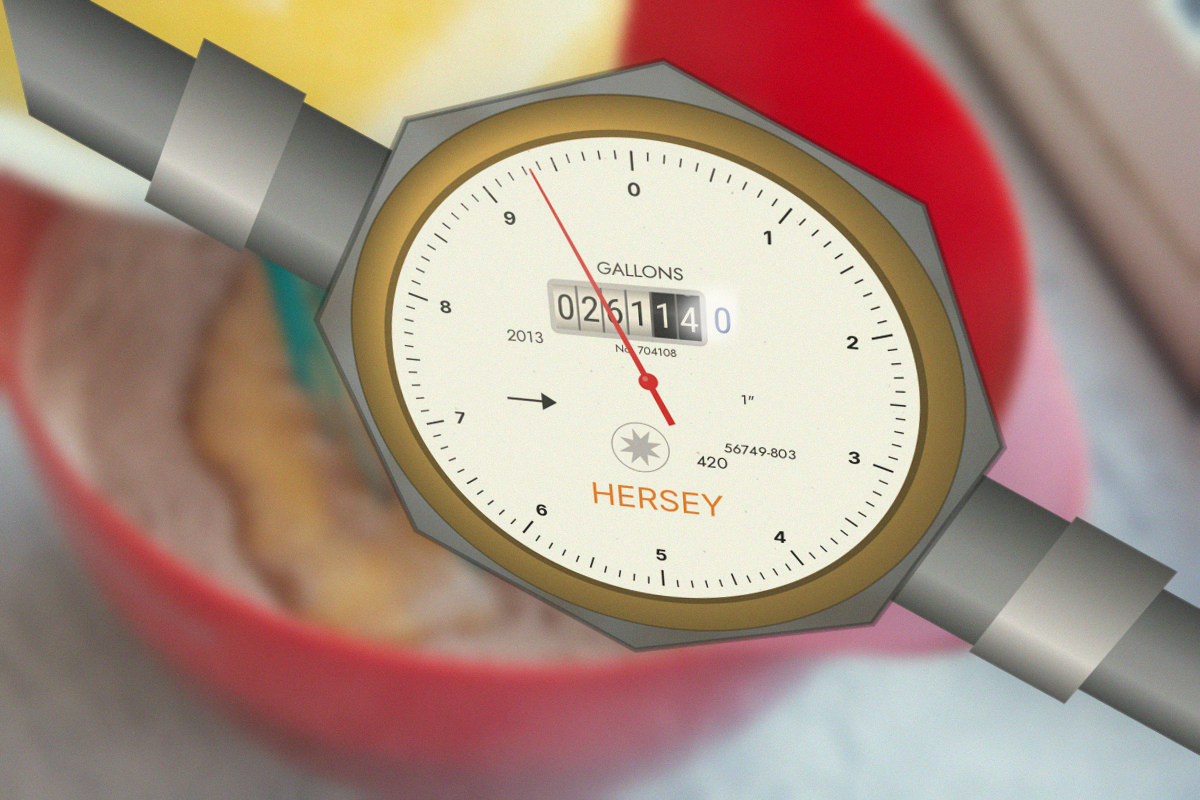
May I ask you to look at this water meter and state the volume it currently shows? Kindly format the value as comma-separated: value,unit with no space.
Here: 261139.3,gal
